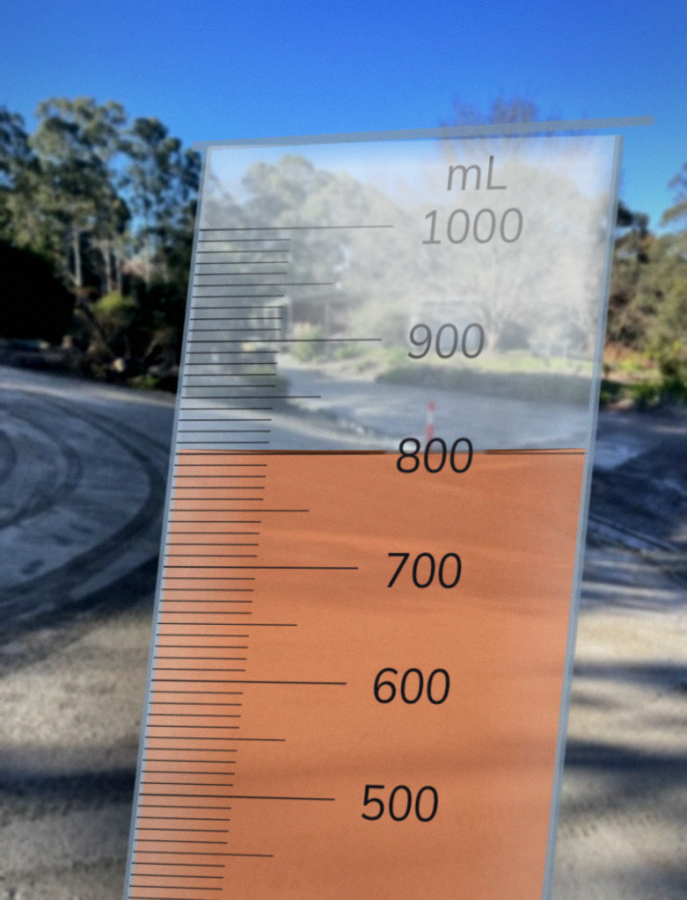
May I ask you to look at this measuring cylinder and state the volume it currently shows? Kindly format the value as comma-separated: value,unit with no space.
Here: 800,mL
